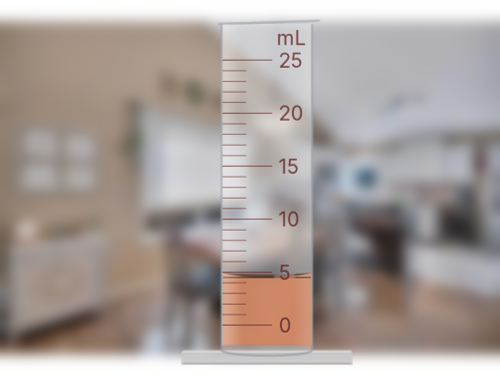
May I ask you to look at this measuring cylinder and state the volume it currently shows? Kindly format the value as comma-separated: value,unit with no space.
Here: 4.5,mL
